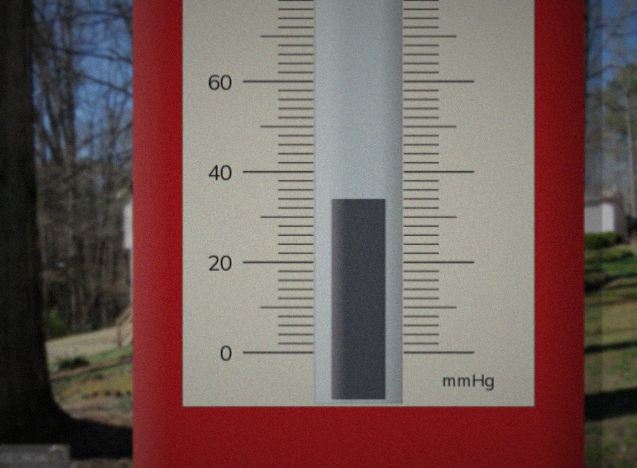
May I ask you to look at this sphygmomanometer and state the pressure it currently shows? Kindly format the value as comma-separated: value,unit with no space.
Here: 34,mmHg
